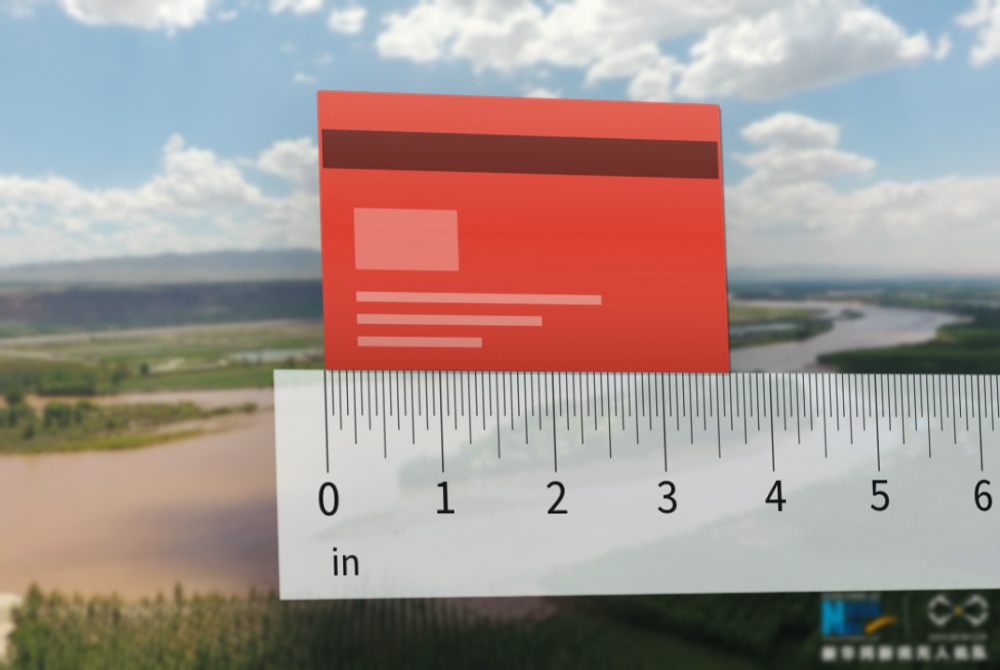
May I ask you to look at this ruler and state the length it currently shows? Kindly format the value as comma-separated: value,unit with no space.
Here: 3.625,in
